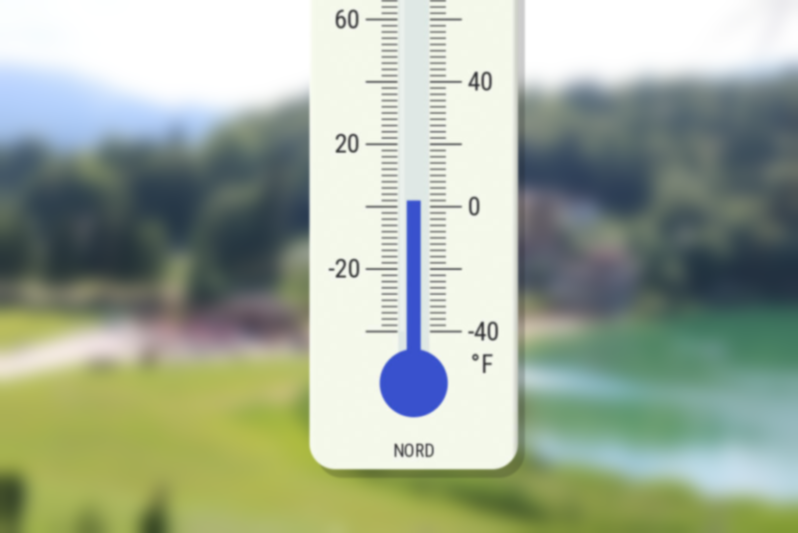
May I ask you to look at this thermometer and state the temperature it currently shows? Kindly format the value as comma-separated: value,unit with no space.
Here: 2,°F
